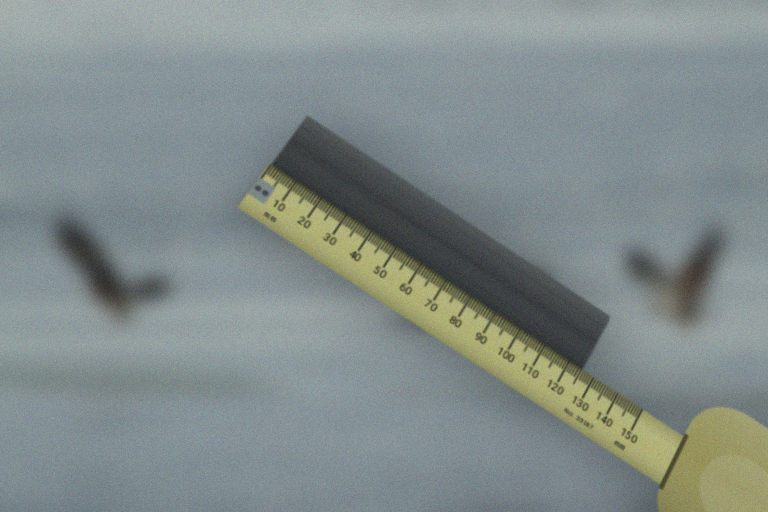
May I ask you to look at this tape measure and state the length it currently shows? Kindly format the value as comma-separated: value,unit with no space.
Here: 125,mm
